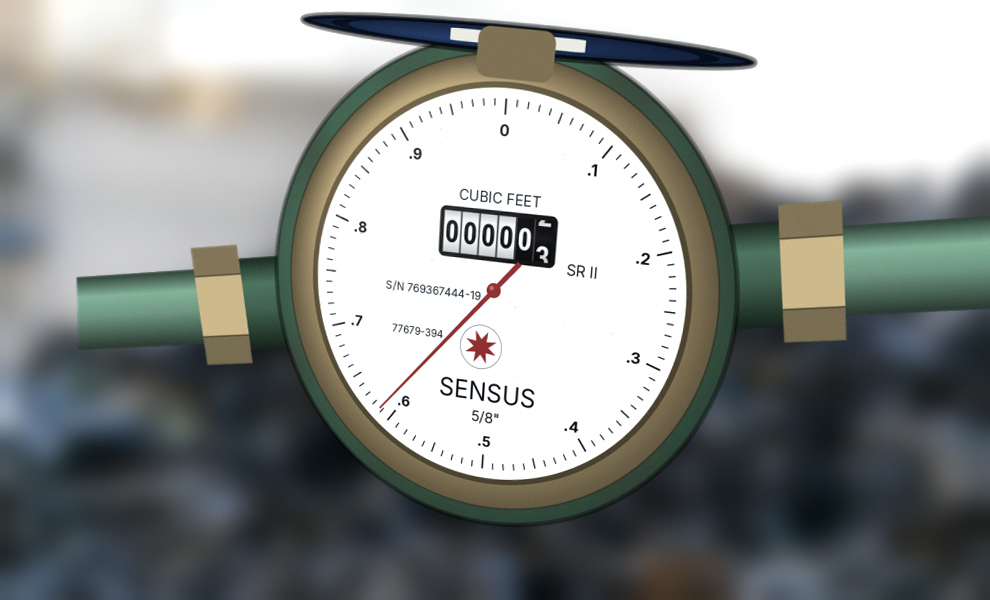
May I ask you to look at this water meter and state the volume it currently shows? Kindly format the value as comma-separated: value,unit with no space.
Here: 2.61,ft³
